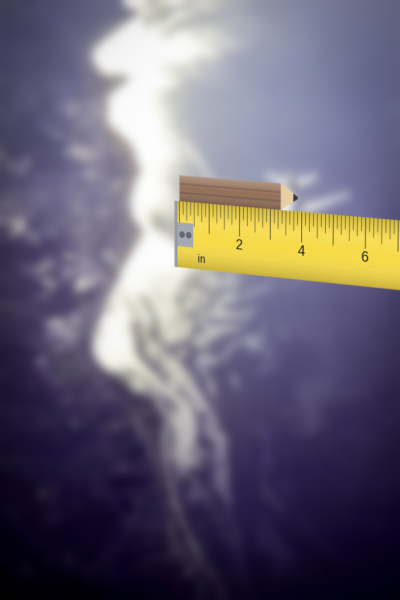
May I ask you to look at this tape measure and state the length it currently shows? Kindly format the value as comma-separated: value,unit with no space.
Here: 3.875,in
